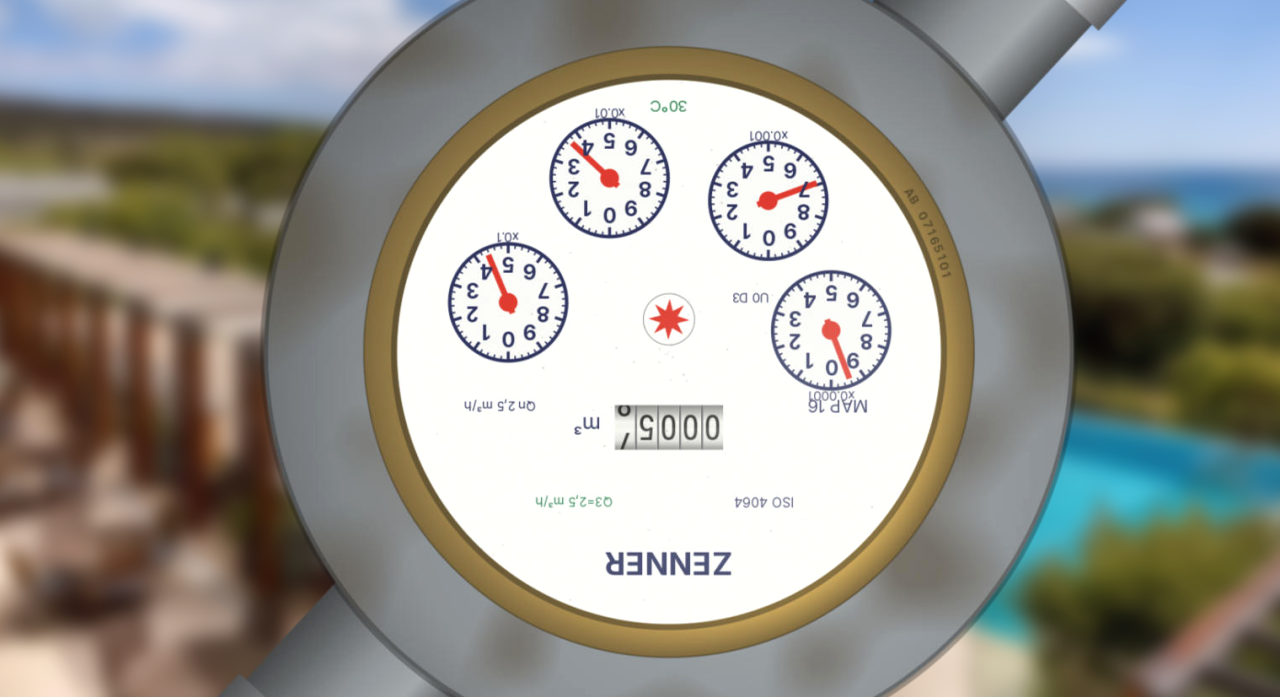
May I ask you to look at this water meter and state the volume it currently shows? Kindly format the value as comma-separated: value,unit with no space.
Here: 57.4369,m³
